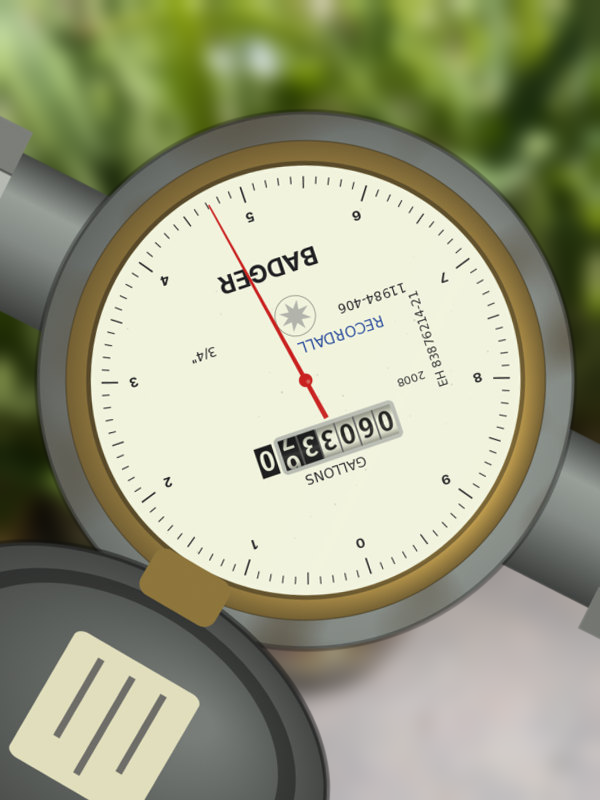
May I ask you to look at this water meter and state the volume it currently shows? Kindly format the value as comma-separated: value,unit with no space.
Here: 603364.7,gal
